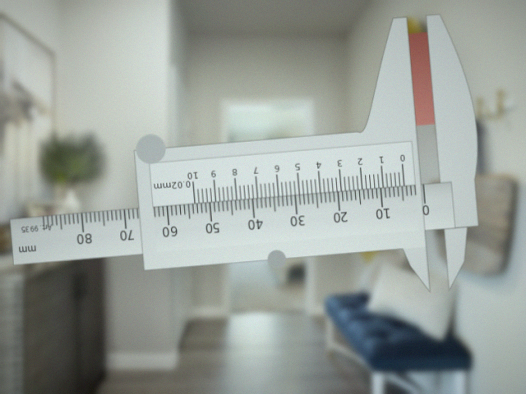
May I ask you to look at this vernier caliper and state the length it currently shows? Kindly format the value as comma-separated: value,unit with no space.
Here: 4.5,mm
